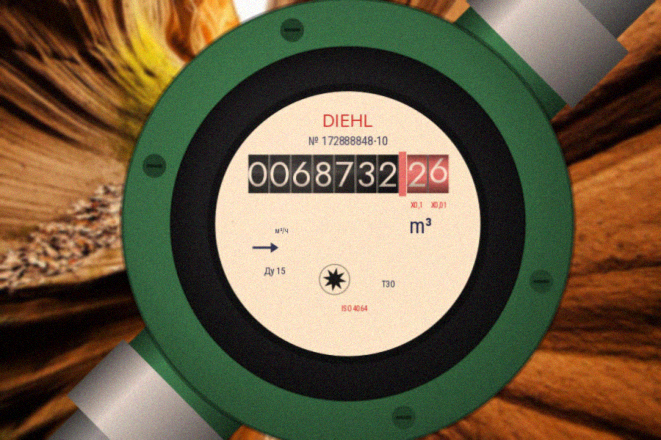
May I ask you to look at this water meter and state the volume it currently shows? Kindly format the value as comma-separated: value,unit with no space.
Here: 68732.26,m³
